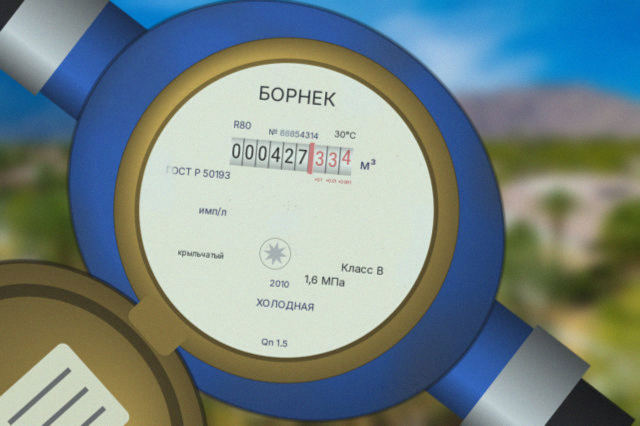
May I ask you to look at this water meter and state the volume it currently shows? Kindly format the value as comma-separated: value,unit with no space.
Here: 427.334,m³
